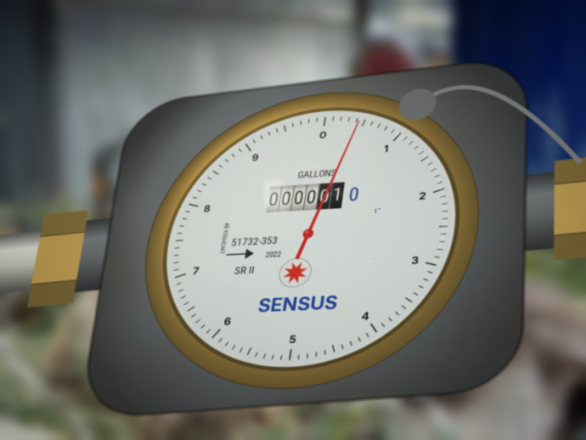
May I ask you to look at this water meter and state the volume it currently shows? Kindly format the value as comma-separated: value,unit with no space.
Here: 10.4,gal
